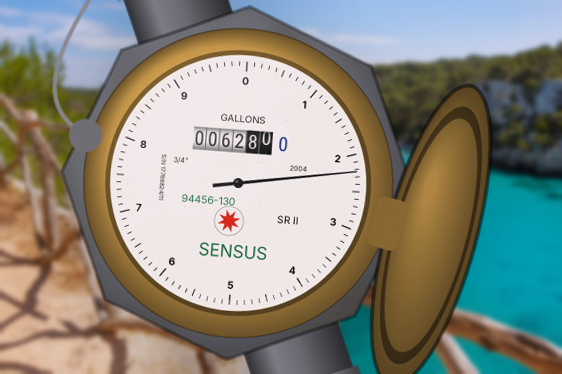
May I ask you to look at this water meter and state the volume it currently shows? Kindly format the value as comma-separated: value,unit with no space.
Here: 62802.2,gal
